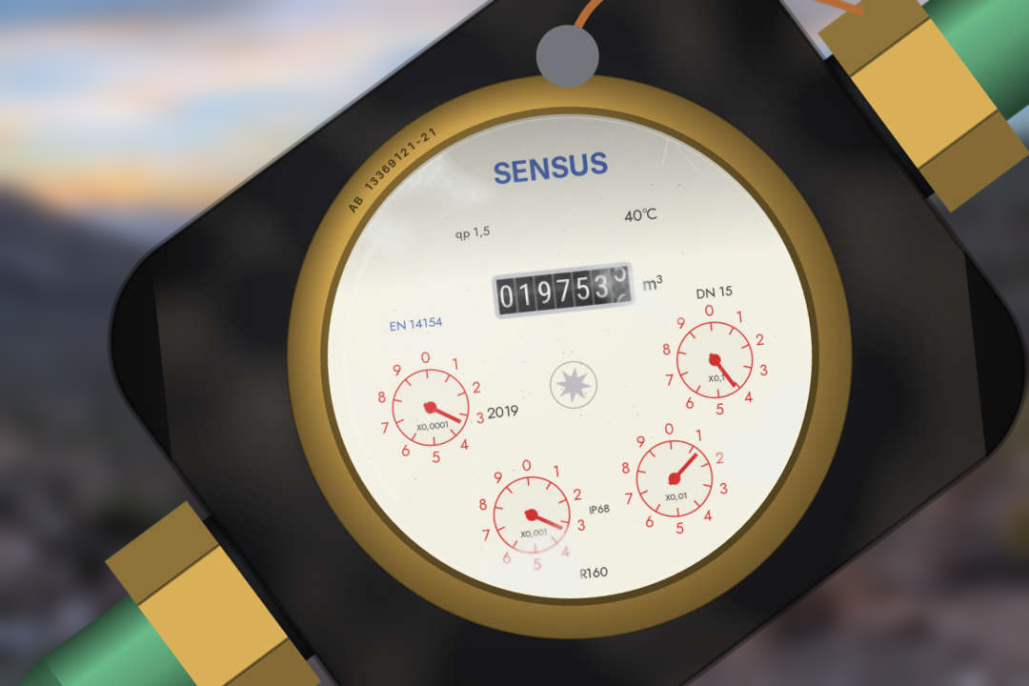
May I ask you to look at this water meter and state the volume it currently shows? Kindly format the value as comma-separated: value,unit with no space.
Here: 197535.4133,m³
